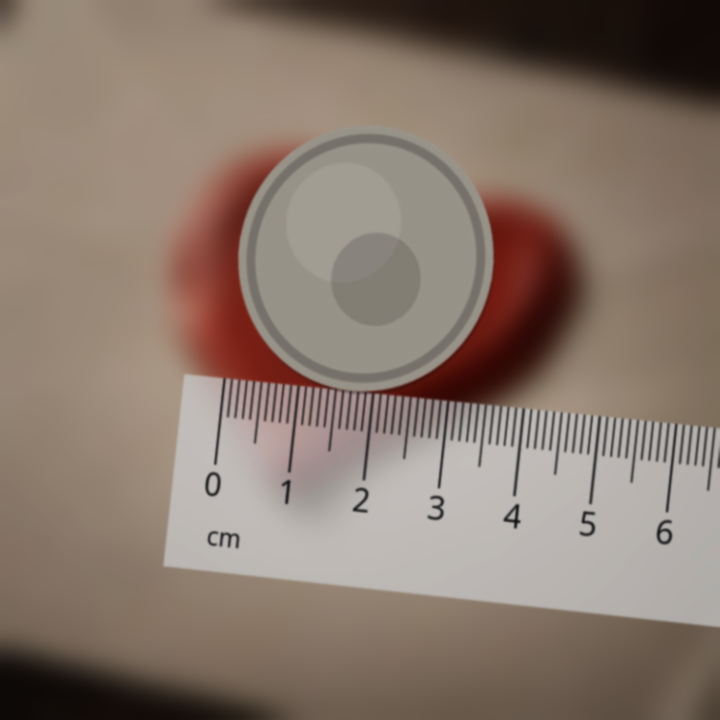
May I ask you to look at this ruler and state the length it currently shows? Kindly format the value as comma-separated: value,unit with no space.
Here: 3.4,cm
